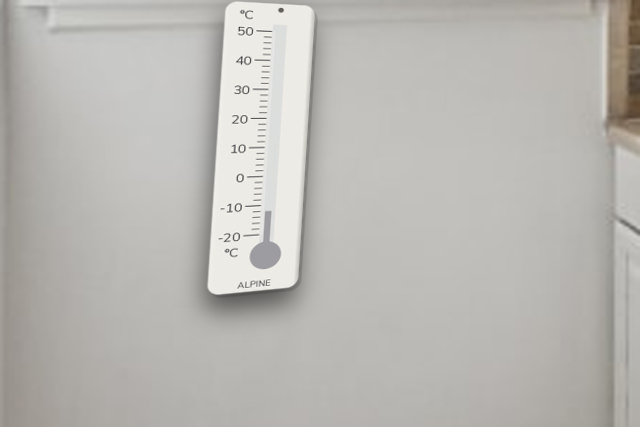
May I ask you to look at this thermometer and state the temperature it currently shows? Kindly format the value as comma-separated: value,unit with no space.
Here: -12,°C
